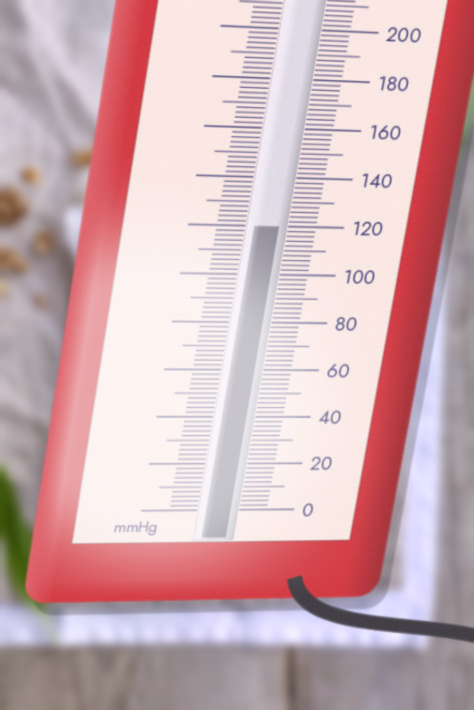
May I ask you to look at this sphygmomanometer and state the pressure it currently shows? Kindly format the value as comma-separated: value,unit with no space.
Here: 120,mmHg
